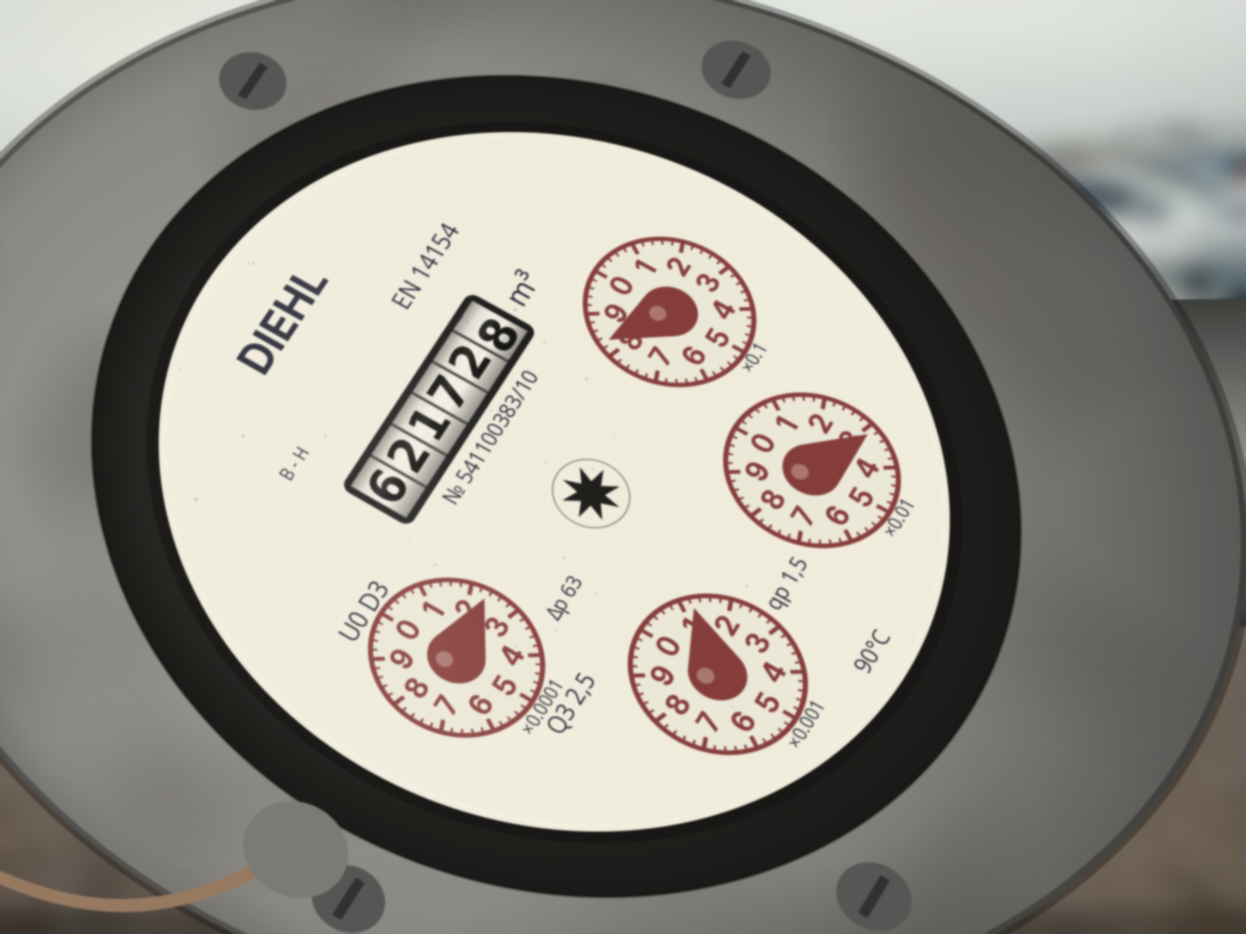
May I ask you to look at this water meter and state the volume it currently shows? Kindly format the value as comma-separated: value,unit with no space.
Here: 621727.8312,m³
